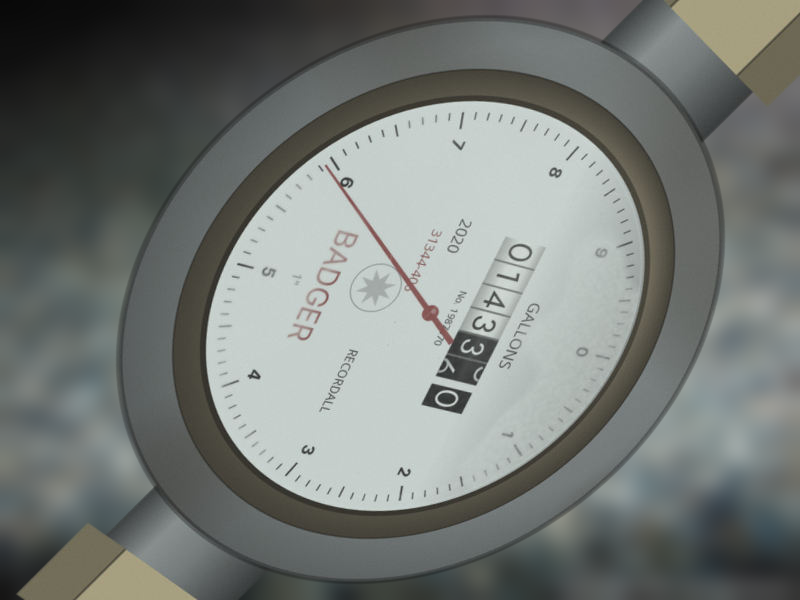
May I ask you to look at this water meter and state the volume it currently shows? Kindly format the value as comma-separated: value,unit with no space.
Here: 143355.9,gal
